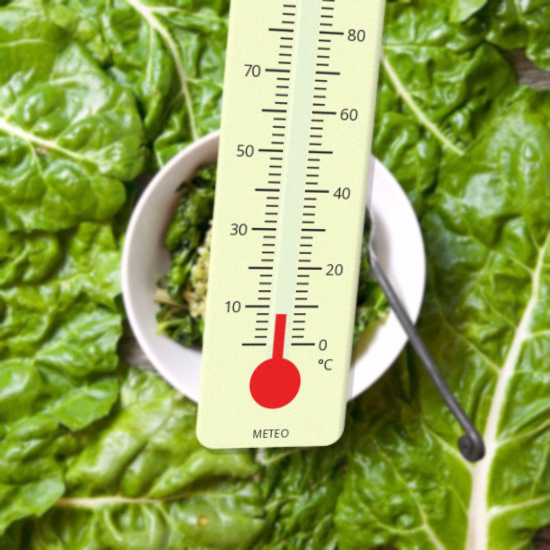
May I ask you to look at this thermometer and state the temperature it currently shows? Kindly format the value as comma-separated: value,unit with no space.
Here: 8,°C
